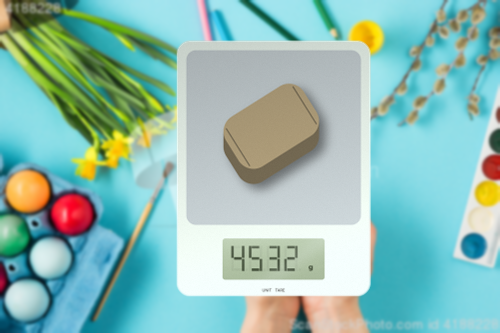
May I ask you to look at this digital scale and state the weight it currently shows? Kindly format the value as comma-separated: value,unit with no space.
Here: 4532,g
